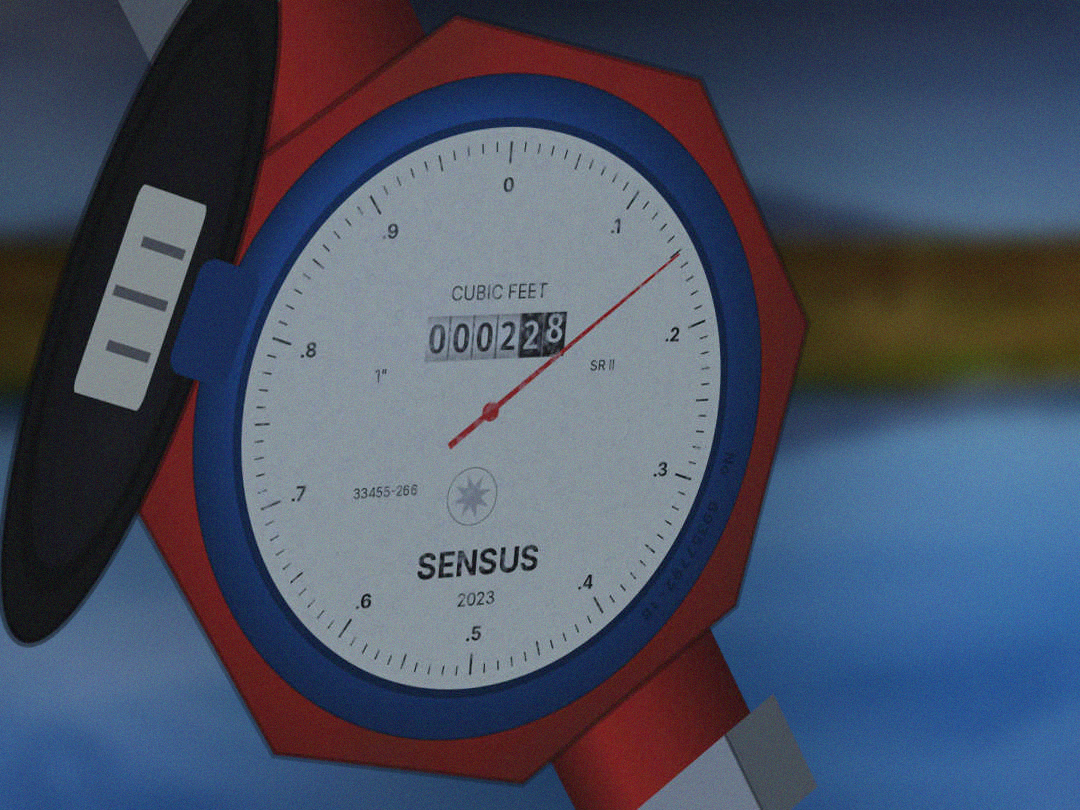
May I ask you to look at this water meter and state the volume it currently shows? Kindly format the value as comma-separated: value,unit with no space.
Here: 228.15,ft³
